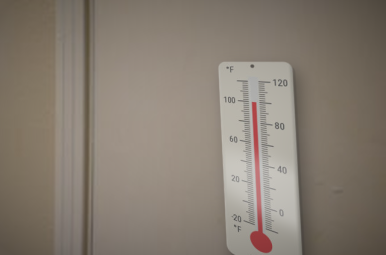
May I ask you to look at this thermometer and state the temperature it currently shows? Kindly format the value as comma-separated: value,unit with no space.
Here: 100,°F
